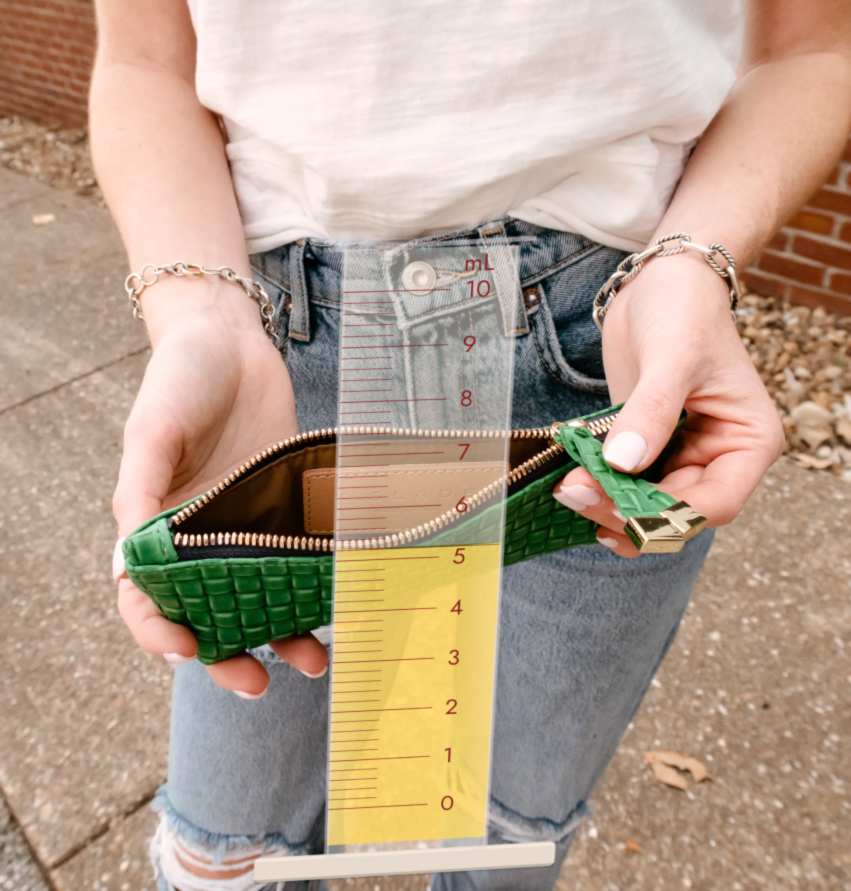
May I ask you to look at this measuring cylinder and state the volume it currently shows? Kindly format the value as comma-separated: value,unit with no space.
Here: 5.2,mL
